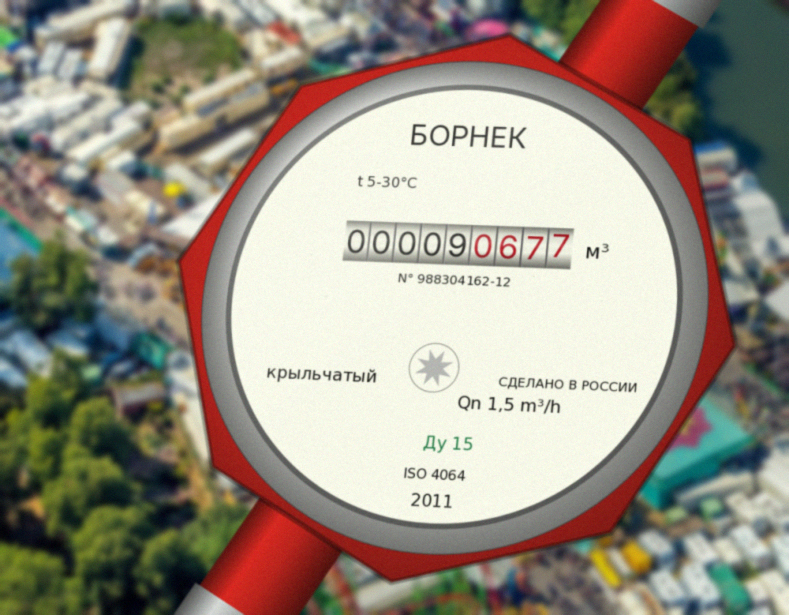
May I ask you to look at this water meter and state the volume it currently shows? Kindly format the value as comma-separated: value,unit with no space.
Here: 9.0677,m³
